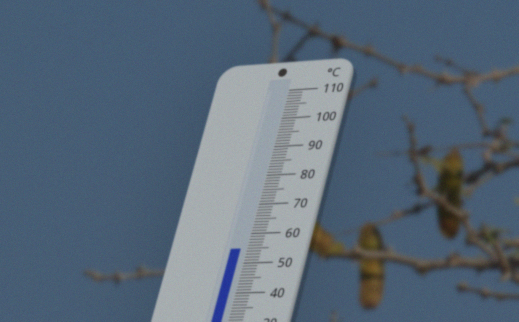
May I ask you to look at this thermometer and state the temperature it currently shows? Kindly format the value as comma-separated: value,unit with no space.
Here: 55,°C
